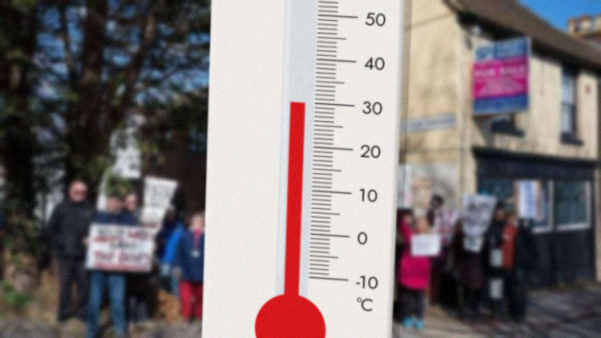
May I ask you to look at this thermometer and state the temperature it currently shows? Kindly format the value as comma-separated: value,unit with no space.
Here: 30,°C
